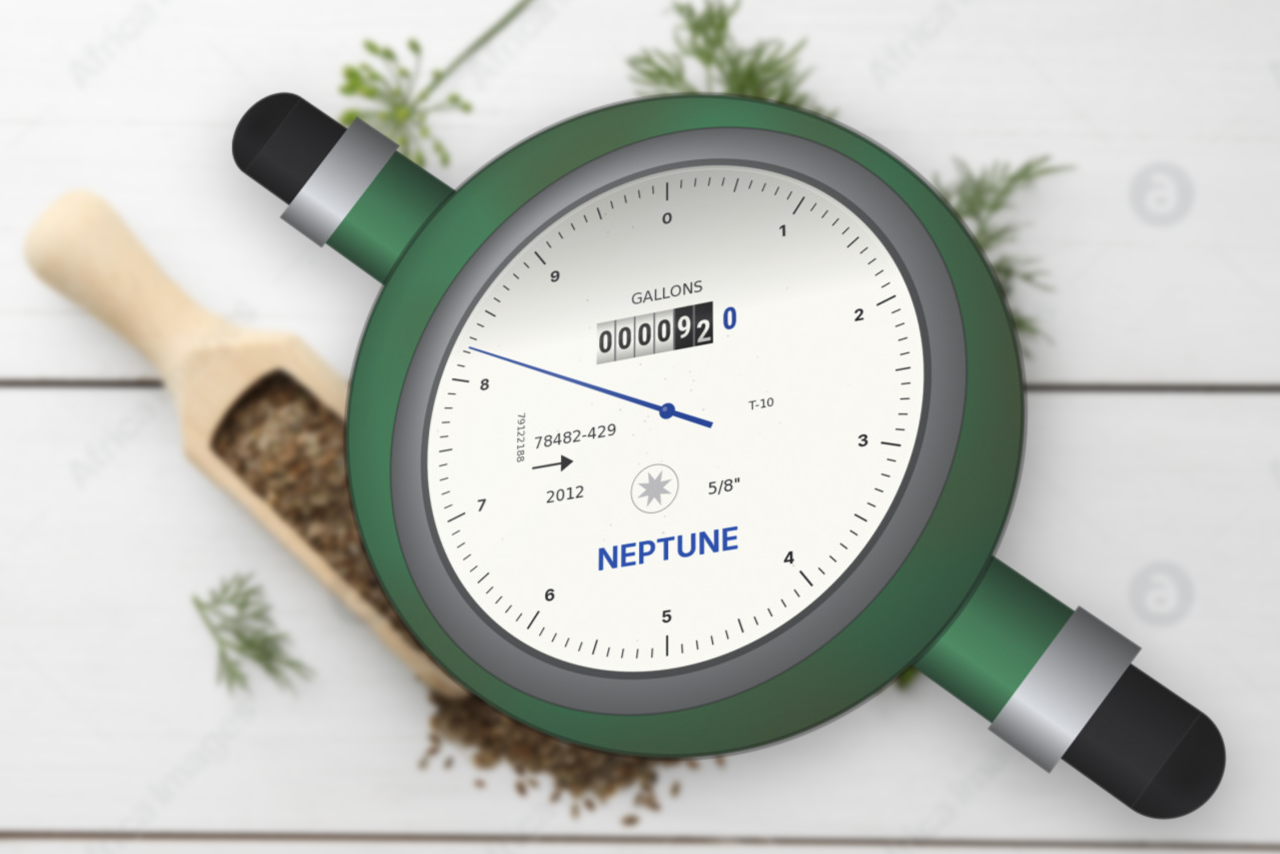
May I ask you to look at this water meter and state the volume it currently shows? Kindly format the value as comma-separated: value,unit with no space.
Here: 918.2,gal
